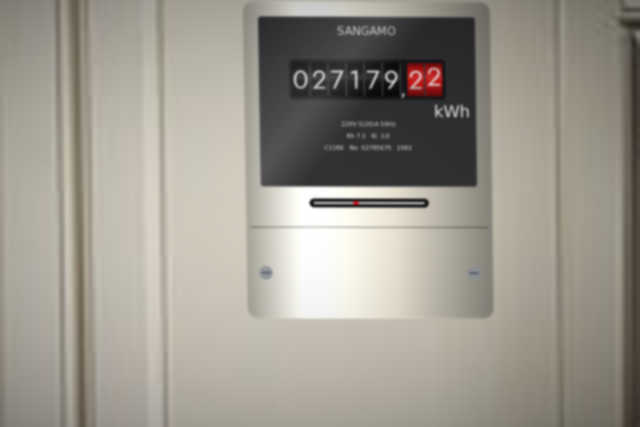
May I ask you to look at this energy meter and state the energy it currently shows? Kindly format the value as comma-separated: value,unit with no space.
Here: 27179.22,kWh
